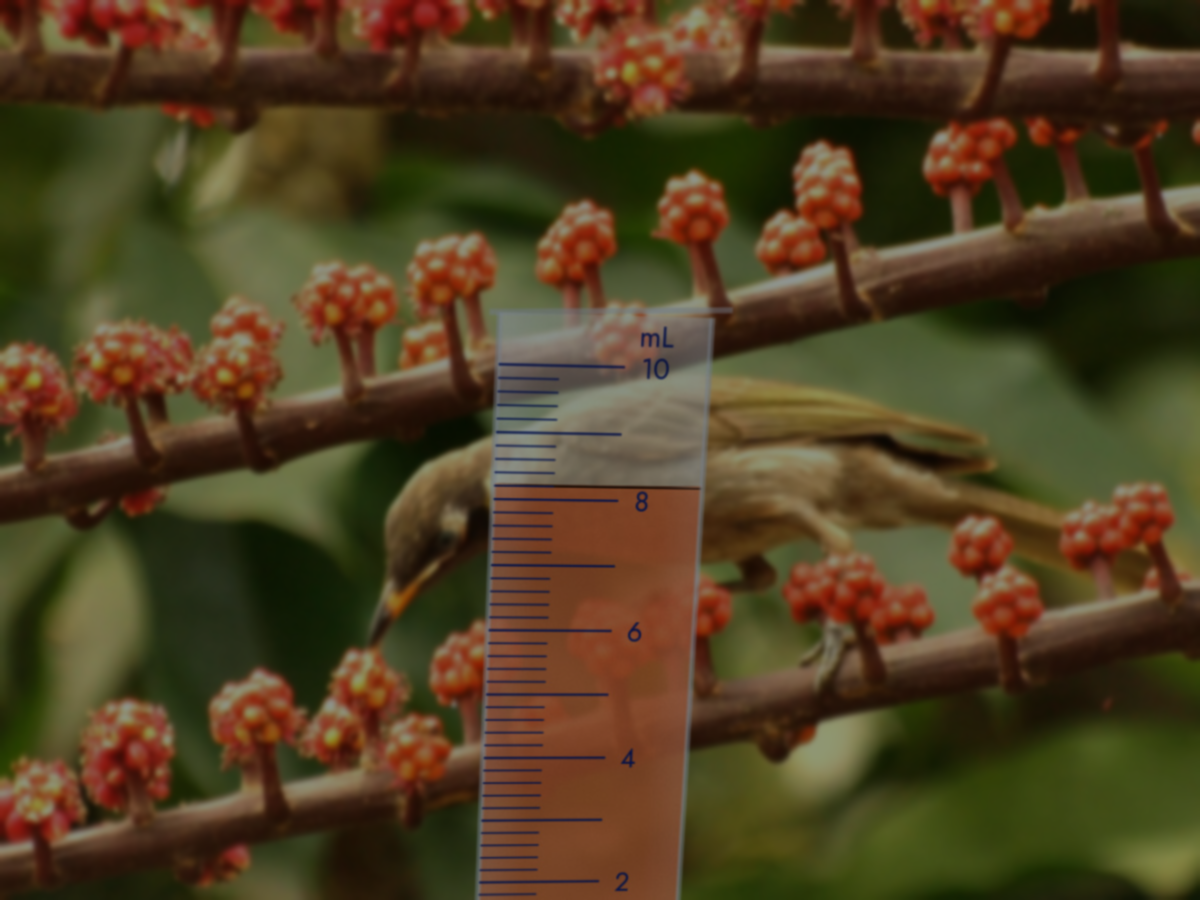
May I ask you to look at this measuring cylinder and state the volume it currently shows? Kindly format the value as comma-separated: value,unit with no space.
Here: 8.2,mL
